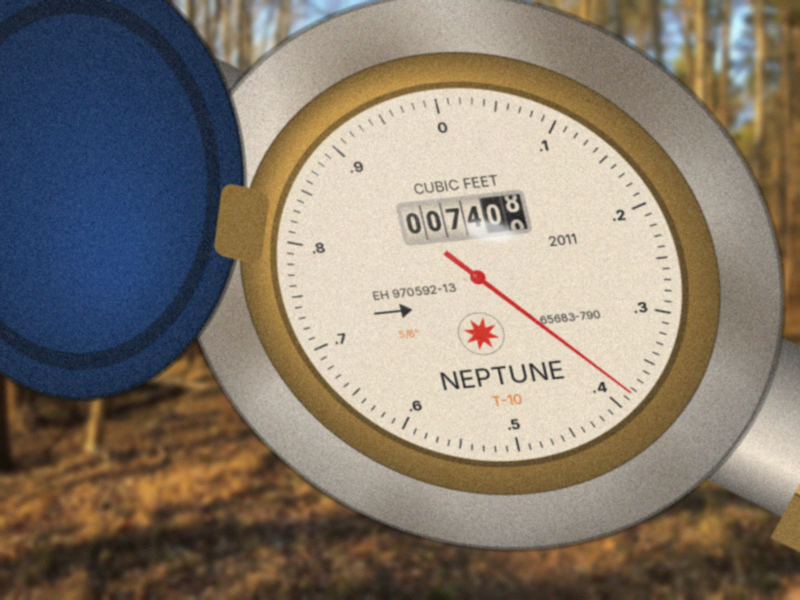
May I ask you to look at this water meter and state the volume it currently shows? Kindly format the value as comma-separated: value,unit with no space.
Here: 7408.38,ft³
